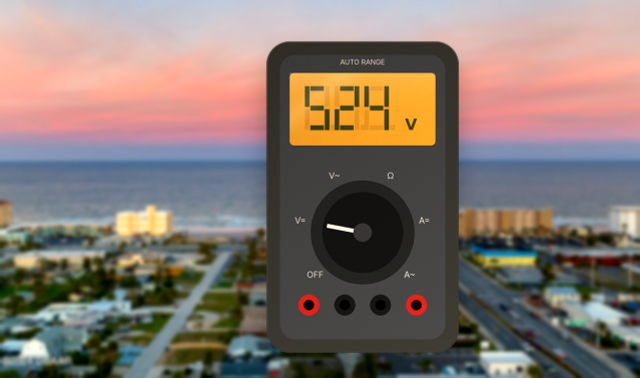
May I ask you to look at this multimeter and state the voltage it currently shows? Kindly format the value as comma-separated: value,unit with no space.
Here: 524,V
